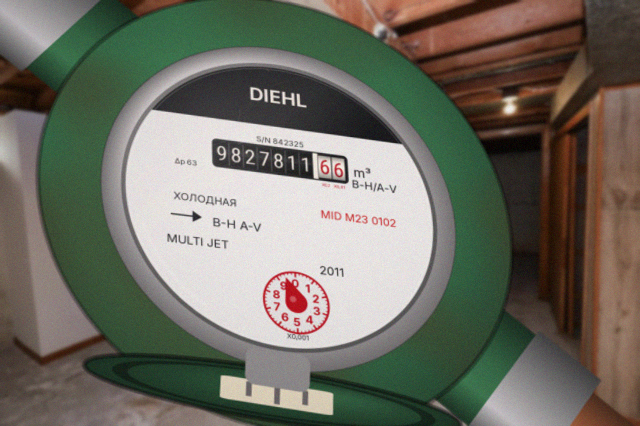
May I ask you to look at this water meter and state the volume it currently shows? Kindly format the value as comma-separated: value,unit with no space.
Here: 9827811.659,m³
